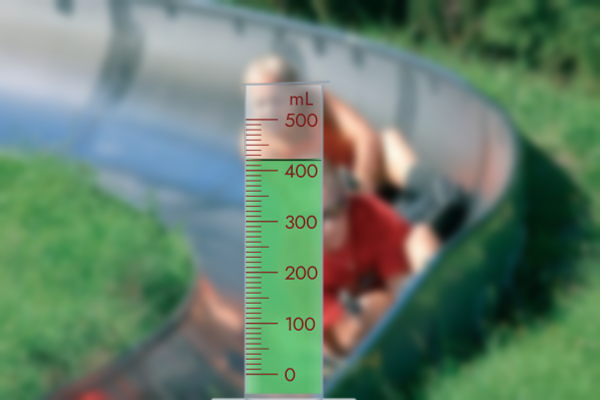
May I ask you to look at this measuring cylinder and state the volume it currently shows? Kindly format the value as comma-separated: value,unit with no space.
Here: 420,mL
